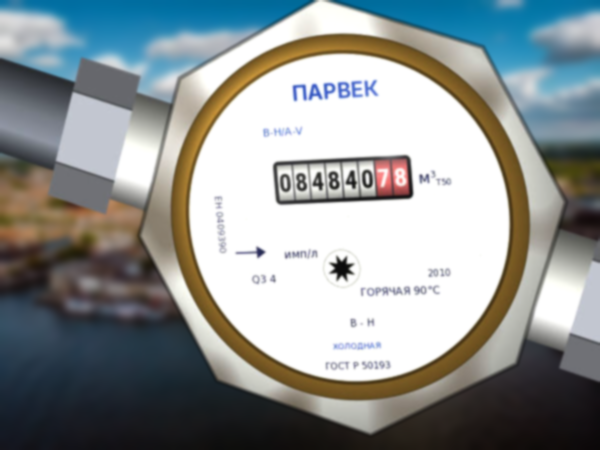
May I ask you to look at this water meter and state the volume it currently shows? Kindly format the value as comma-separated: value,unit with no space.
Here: 84840.78,m³
